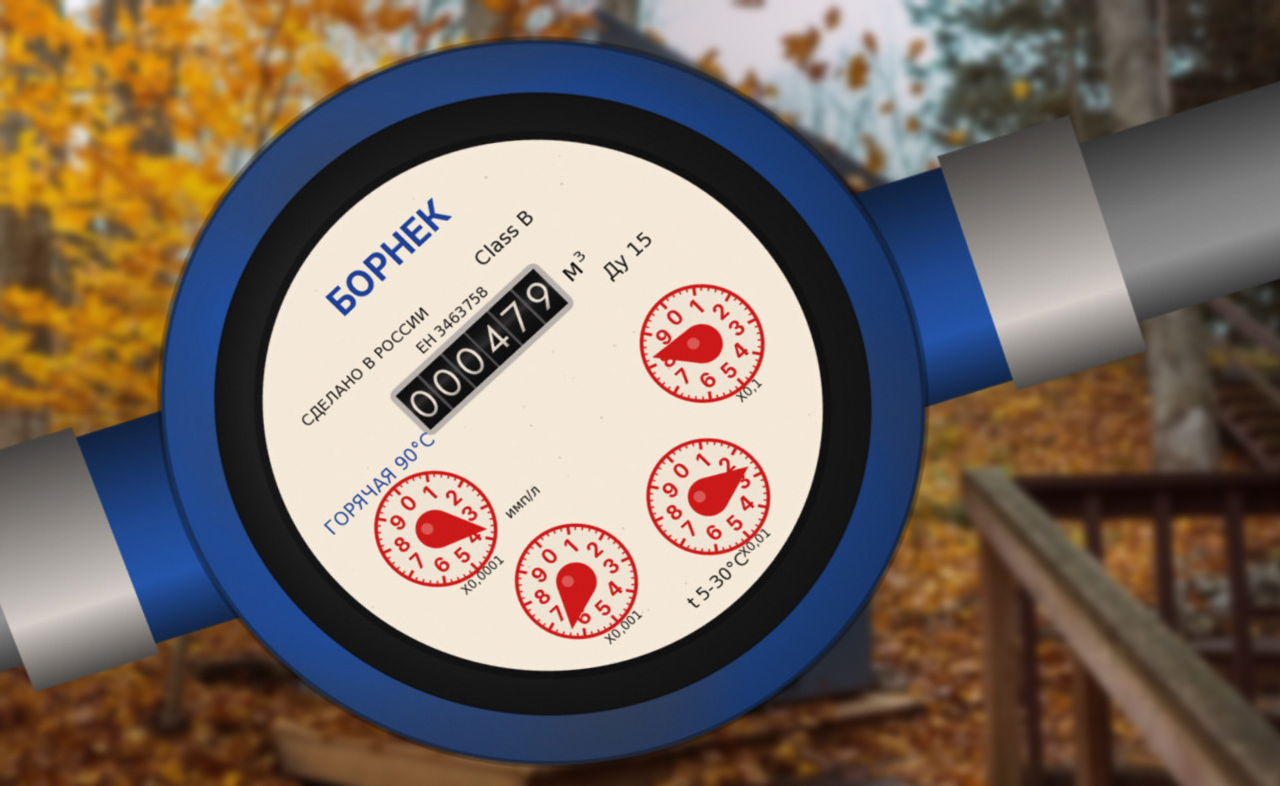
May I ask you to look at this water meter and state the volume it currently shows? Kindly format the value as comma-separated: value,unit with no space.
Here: 479.8263,m³
